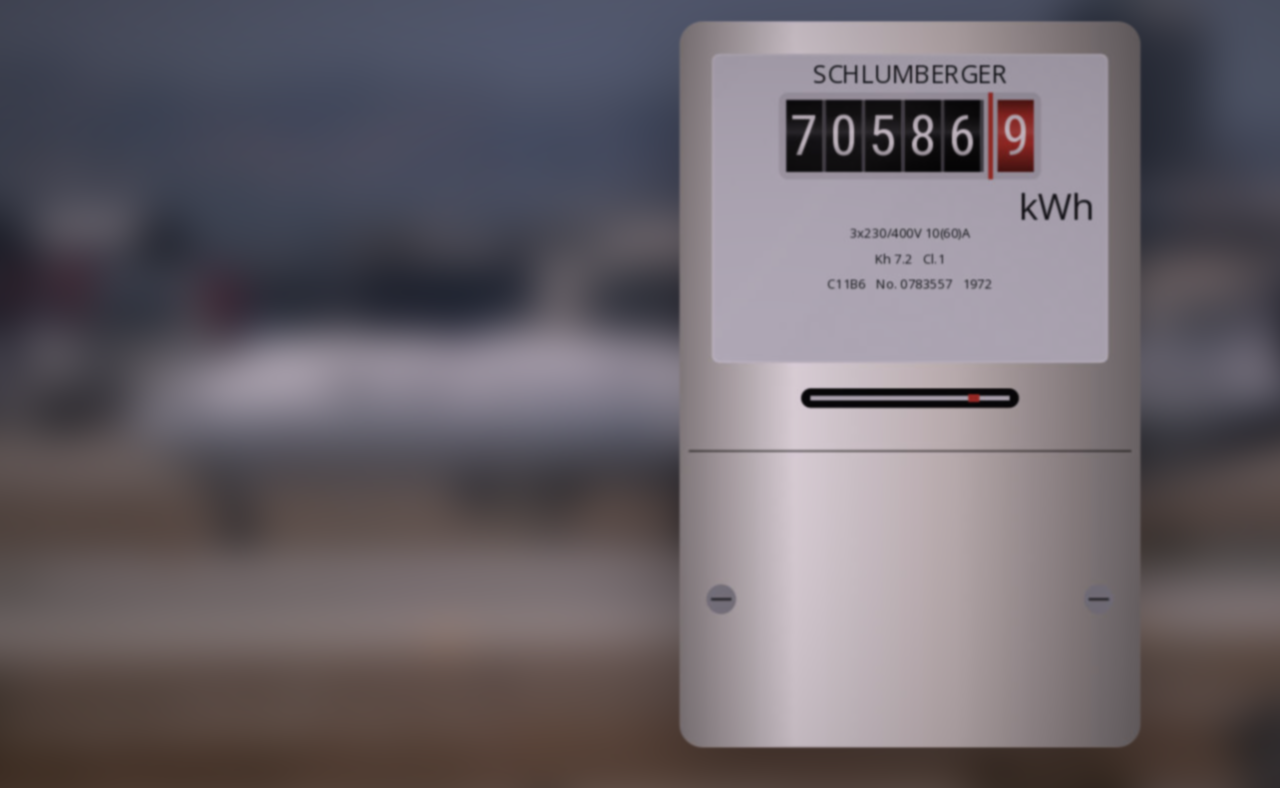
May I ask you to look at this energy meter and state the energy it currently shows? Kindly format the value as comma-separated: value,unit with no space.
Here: 70586.9,kWh
